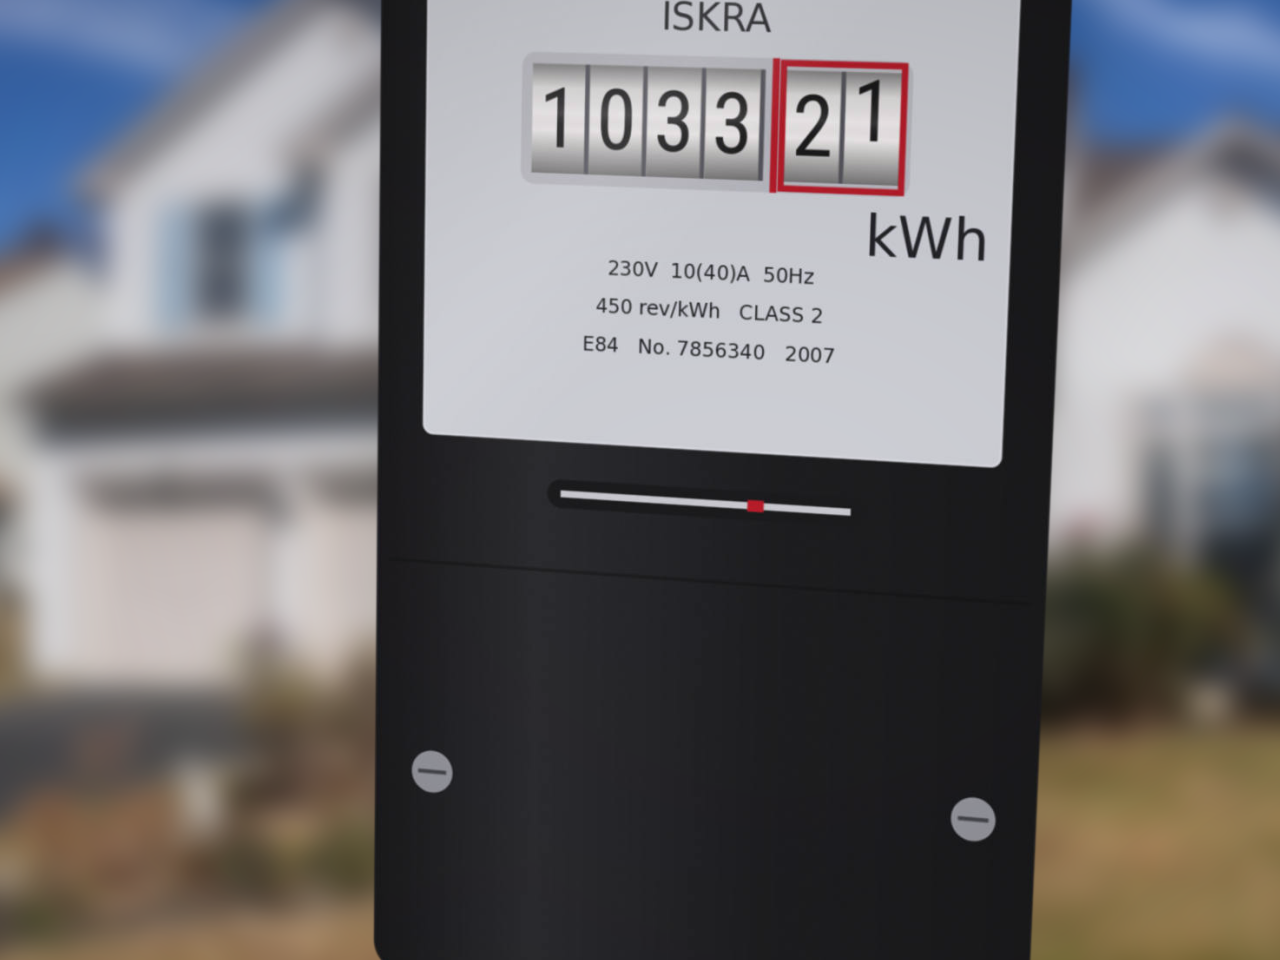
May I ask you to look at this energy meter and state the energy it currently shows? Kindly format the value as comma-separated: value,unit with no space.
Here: 1033.21,kWh
